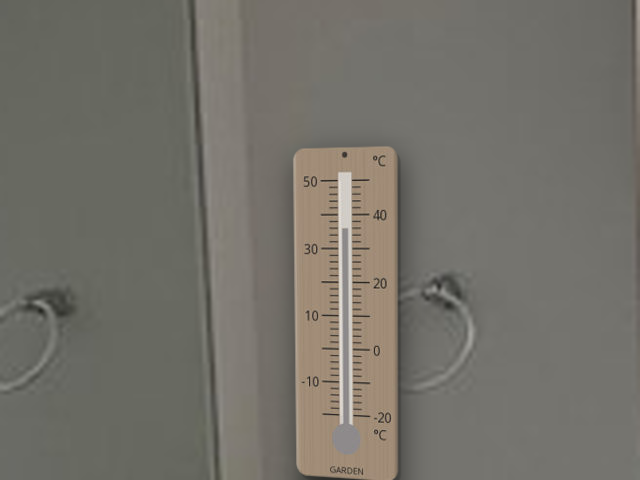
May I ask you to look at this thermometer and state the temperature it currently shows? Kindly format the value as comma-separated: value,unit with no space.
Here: 36,°C
